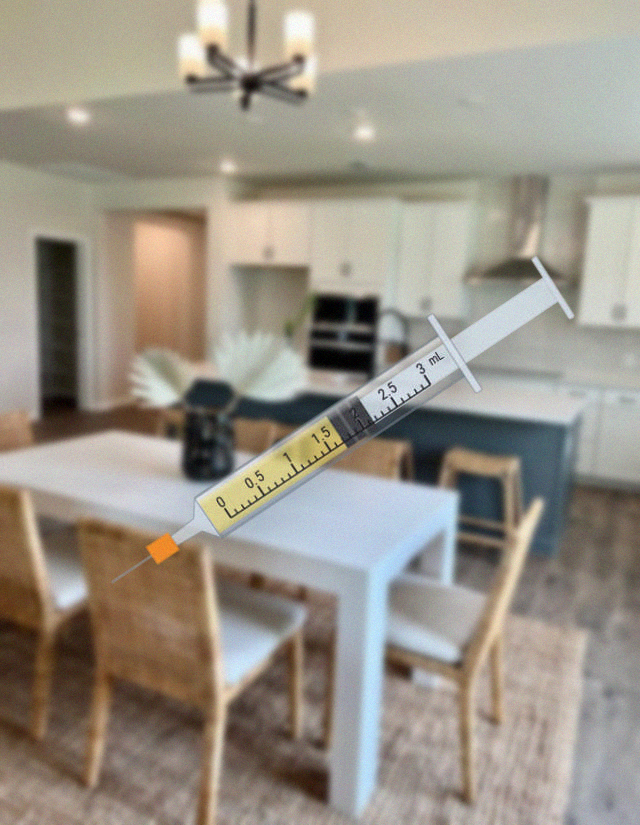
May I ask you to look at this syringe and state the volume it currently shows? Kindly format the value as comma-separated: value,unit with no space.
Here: 1.7,mL
